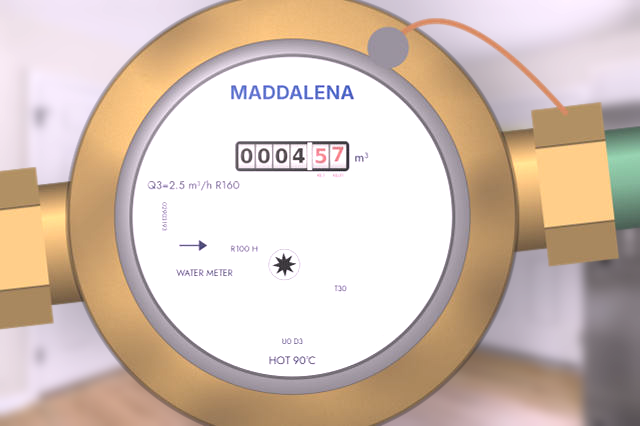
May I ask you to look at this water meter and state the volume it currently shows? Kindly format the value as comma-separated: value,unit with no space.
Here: 4.57,m³
